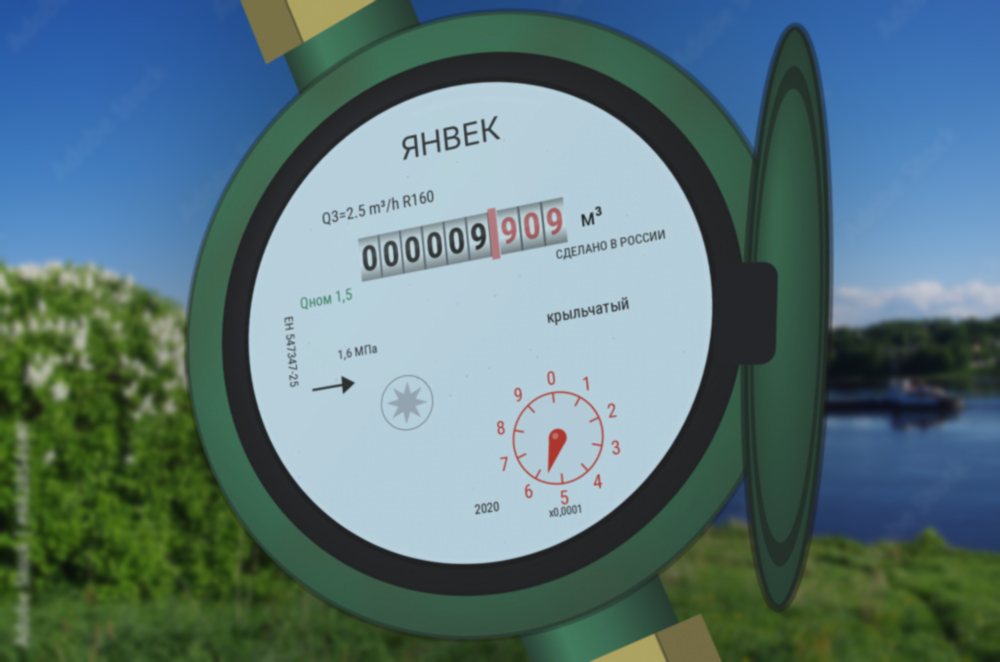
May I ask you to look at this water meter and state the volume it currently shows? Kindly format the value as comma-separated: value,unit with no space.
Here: 9.9095,m³
